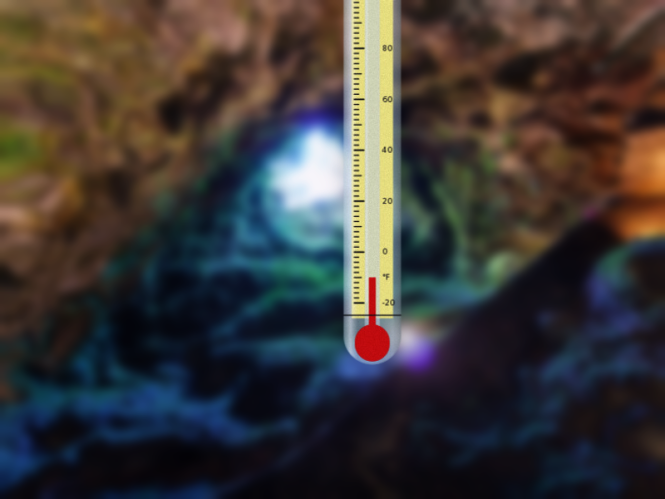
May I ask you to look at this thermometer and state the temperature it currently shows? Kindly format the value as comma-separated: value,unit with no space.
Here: -10,°F
